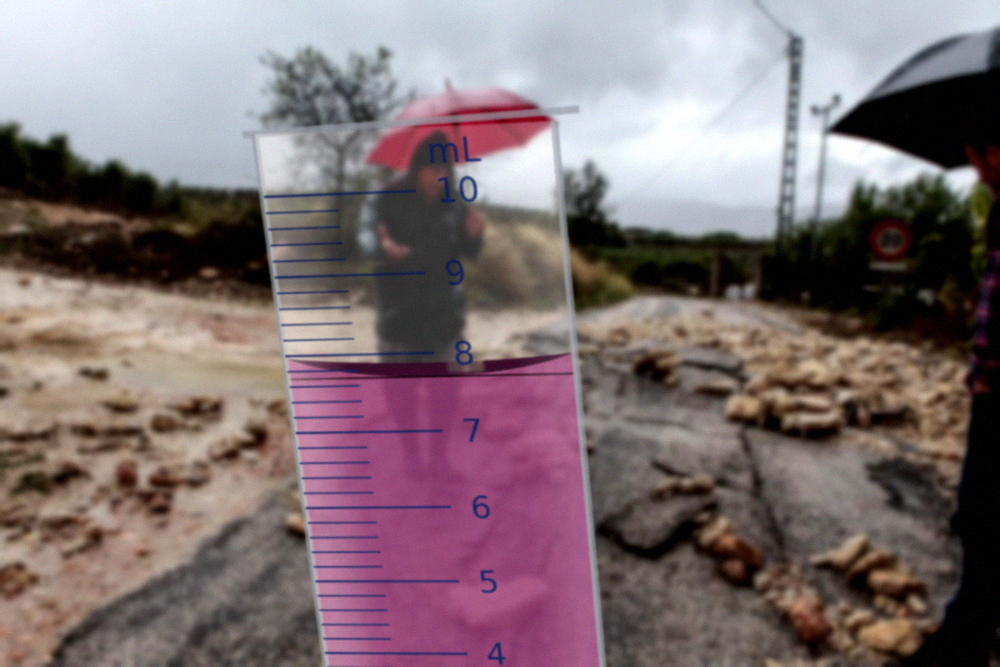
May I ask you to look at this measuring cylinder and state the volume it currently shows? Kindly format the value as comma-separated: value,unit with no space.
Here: 7.7,mL
